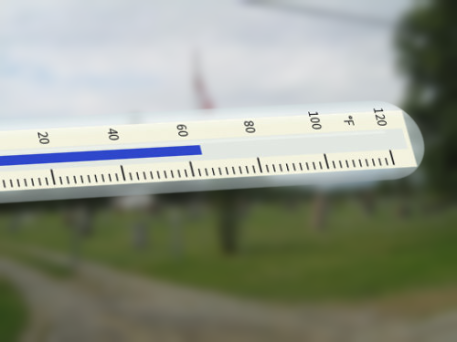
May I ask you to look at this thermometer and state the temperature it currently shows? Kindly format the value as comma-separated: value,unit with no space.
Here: 64,°F
